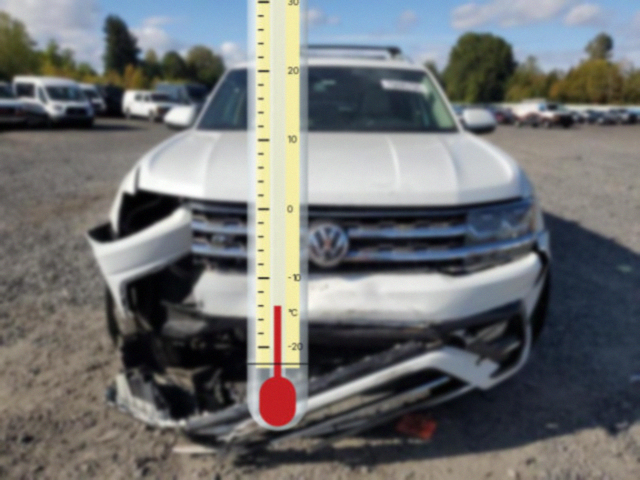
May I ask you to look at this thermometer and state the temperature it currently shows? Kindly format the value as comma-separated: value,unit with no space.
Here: -14,°C
